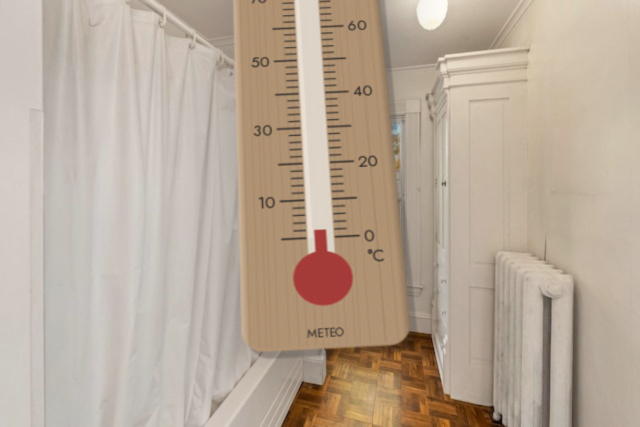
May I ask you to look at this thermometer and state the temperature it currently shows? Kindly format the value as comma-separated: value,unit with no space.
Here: 2,°C
